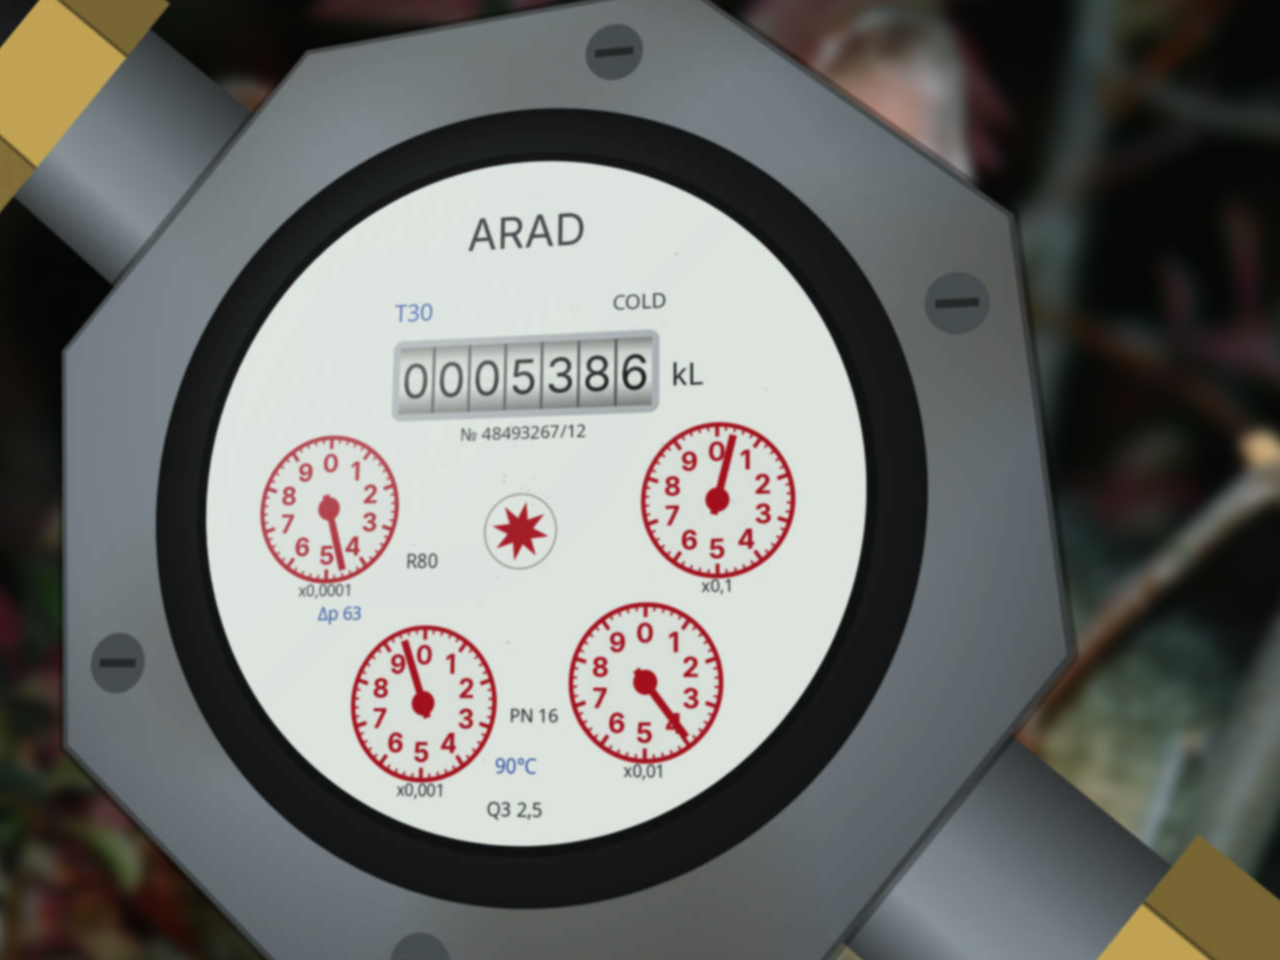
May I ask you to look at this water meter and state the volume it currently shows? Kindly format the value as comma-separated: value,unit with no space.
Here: 5386.0394,kL
